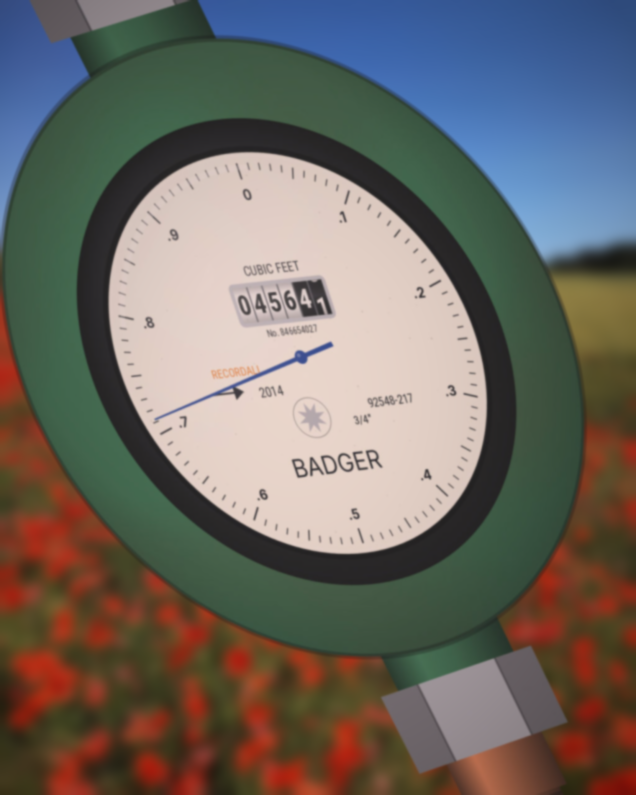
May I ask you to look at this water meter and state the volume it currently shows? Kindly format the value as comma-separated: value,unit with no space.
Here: 45640.71,ft³
